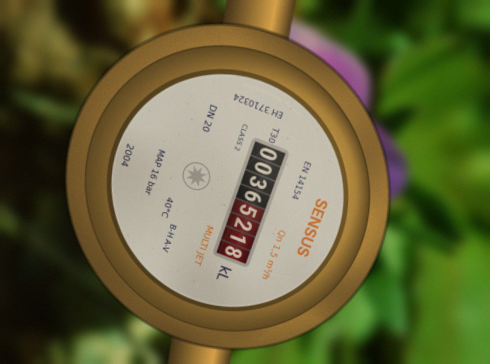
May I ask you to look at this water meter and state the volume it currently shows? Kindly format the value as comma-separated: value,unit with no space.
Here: 36.5218,kL
